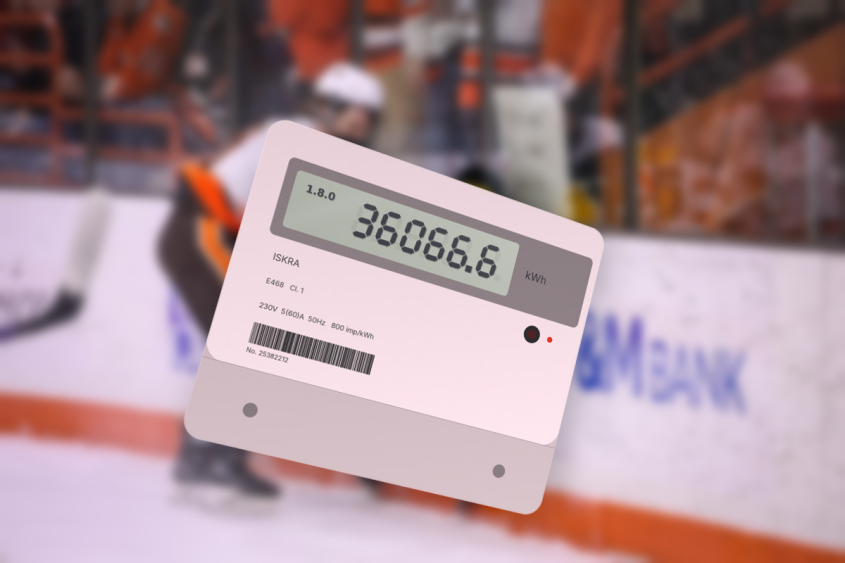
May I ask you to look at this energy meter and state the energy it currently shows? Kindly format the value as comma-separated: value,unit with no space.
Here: 36066.6,kWh
